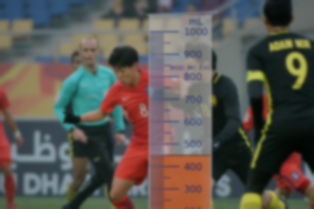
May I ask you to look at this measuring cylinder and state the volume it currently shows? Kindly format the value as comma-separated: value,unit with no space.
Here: 450,mL
